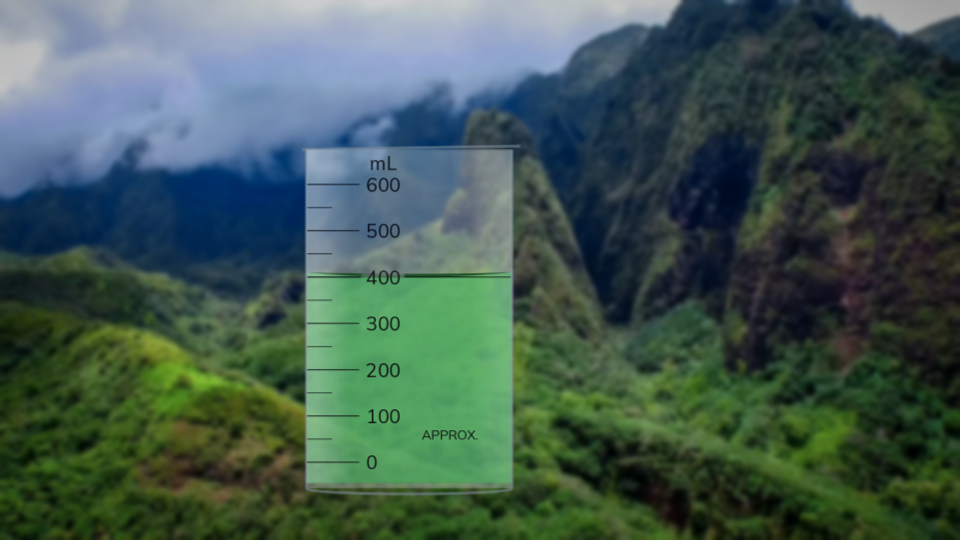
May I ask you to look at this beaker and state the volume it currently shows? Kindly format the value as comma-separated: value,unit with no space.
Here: 400,mL
